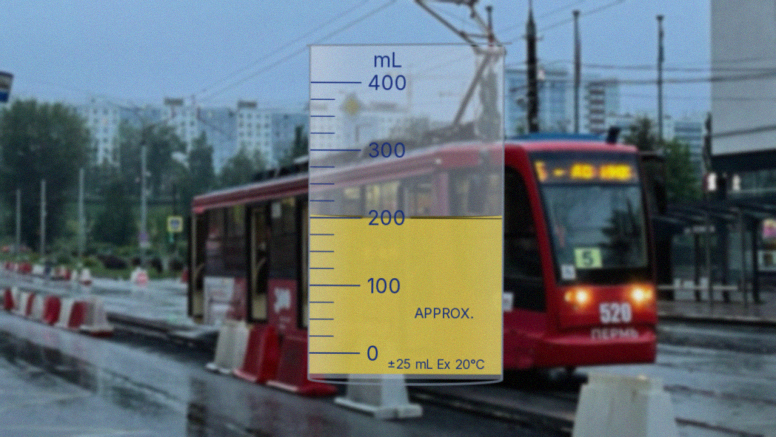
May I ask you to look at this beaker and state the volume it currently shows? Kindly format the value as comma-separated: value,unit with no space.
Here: 200,mL
